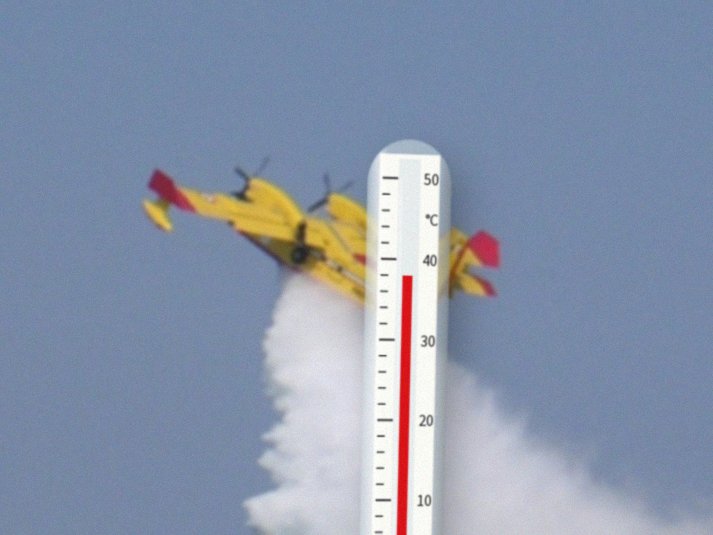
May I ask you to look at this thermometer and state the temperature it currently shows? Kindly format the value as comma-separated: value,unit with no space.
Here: 38,°C
